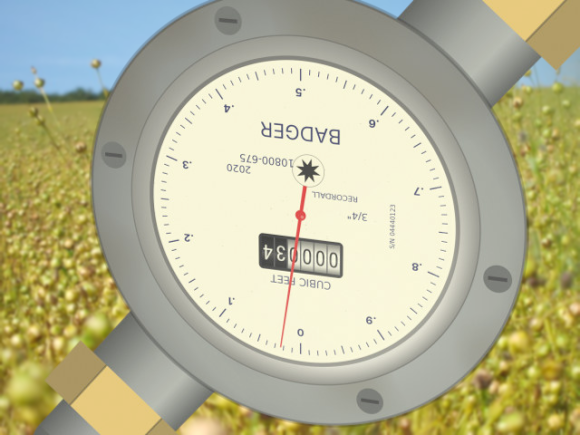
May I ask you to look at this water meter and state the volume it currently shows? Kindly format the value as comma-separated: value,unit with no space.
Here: 34.02,ft³
